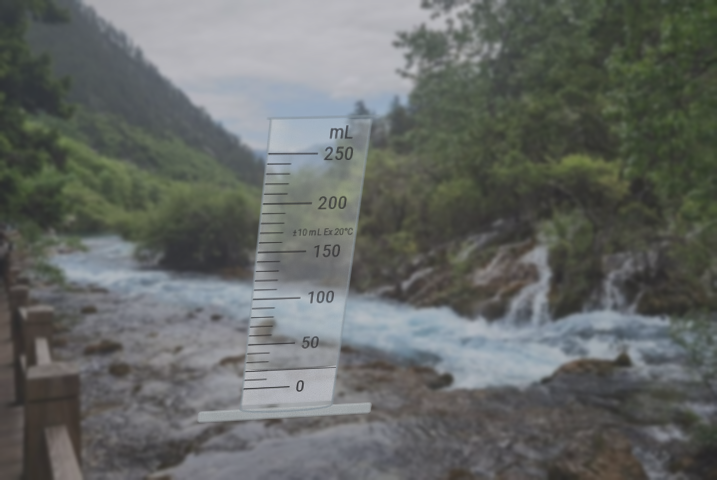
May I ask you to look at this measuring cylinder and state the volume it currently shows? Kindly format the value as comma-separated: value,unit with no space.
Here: 20,mL
